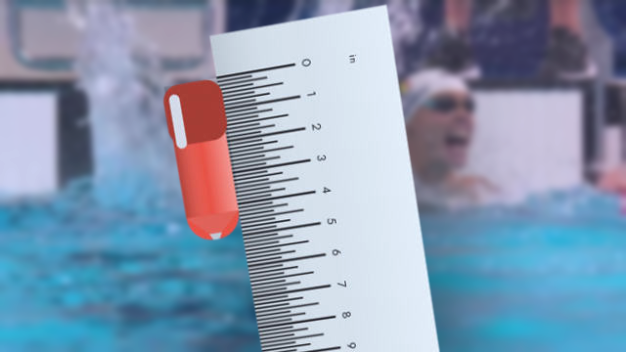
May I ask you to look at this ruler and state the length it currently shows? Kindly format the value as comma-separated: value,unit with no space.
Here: 5,in
